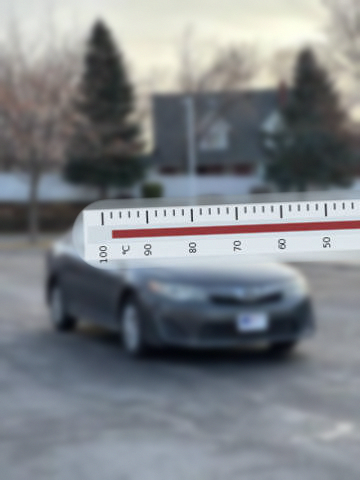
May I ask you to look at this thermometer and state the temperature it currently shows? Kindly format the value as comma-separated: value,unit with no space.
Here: 98,°C
